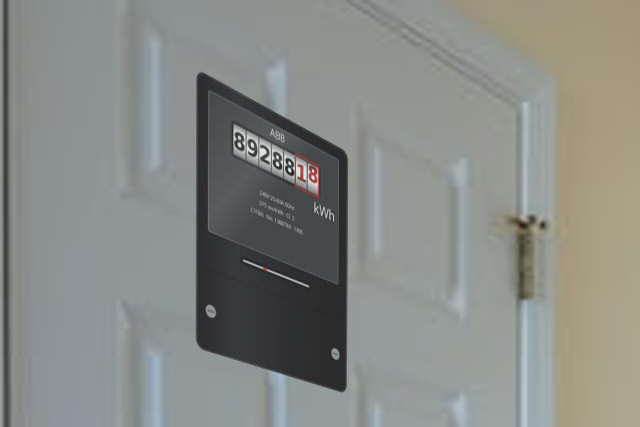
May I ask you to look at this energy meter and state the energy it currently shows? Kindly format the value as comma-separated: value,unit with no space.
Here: 89288.18,kWh
